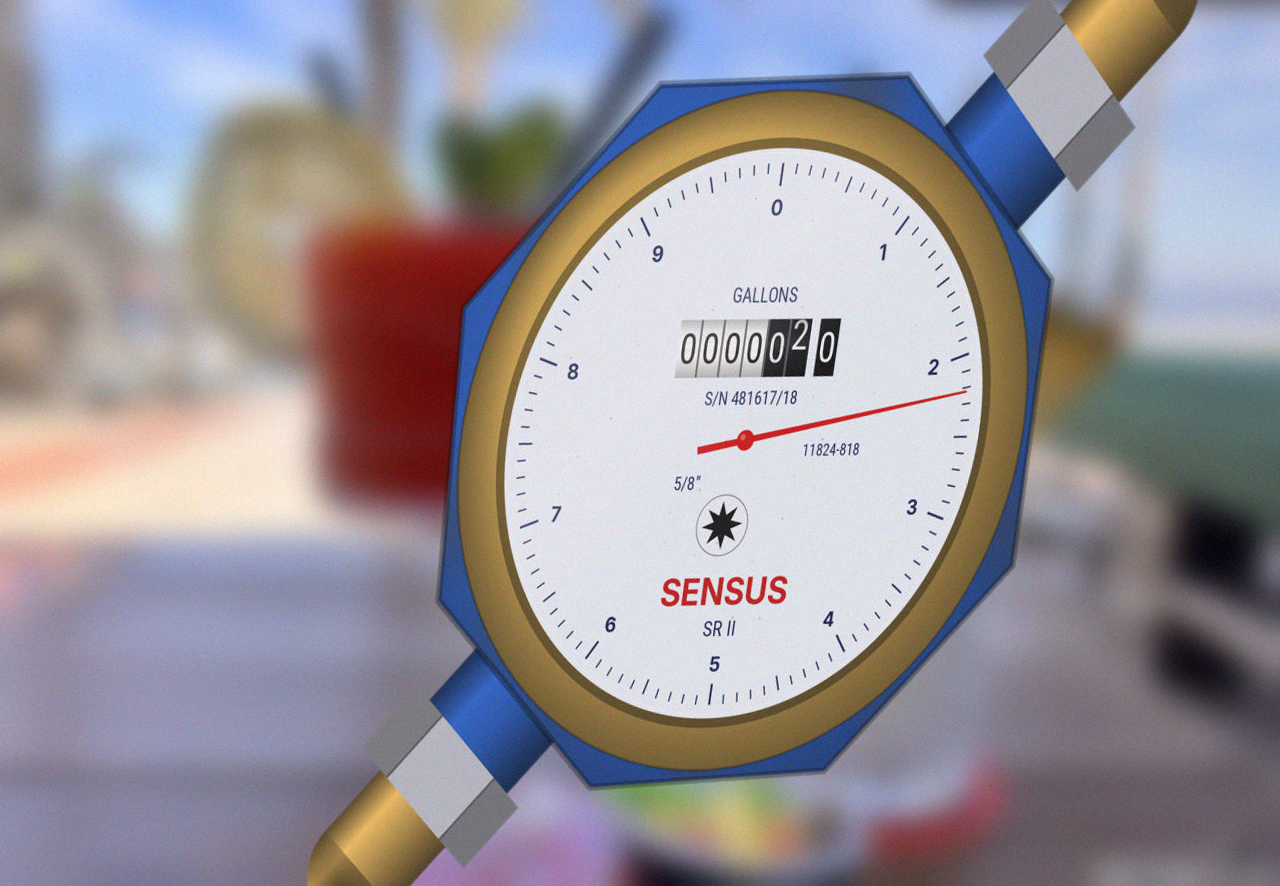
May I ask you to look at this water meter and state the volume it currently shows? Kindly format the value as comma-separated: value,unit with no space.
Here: 22.2,gal
